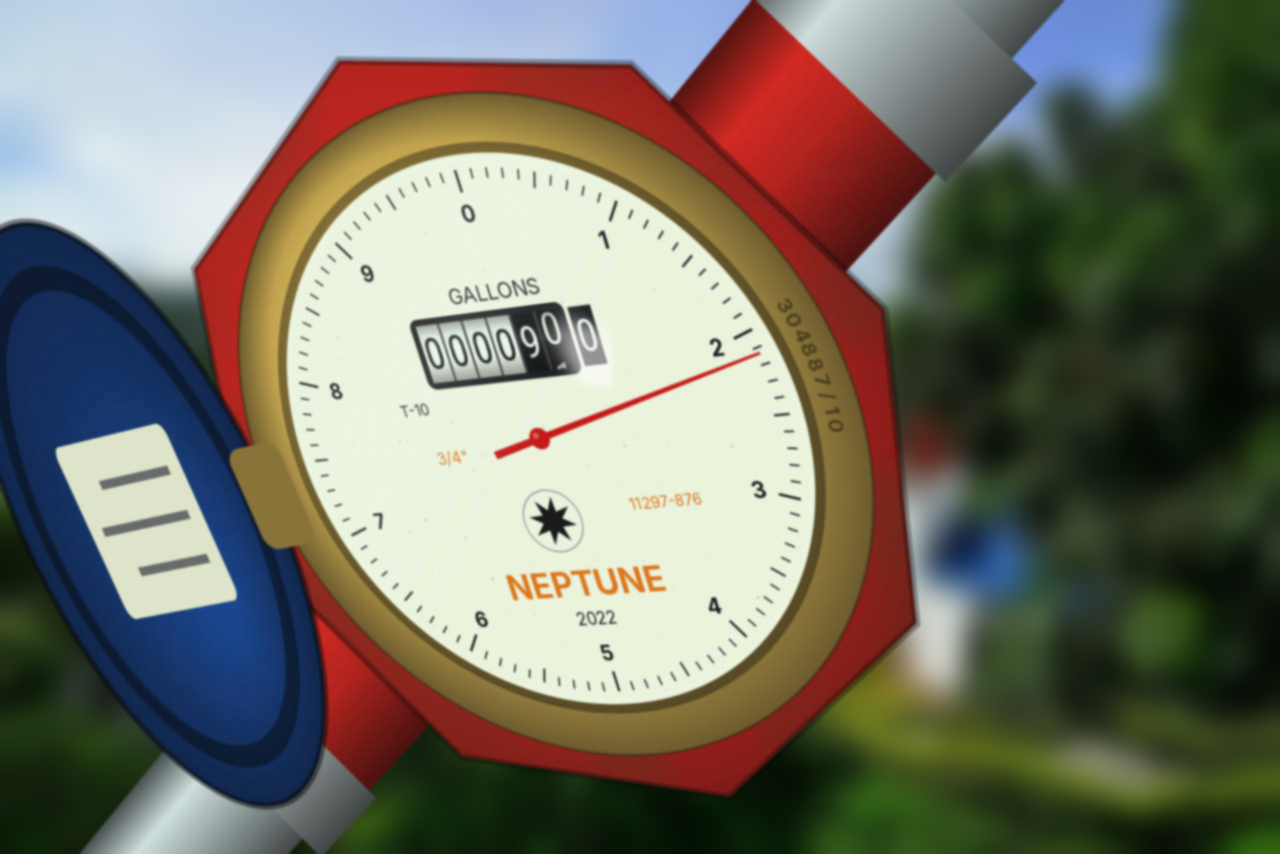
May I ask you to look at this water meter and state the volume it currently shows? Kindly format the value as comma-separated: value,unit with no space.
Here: 902.1,gal
